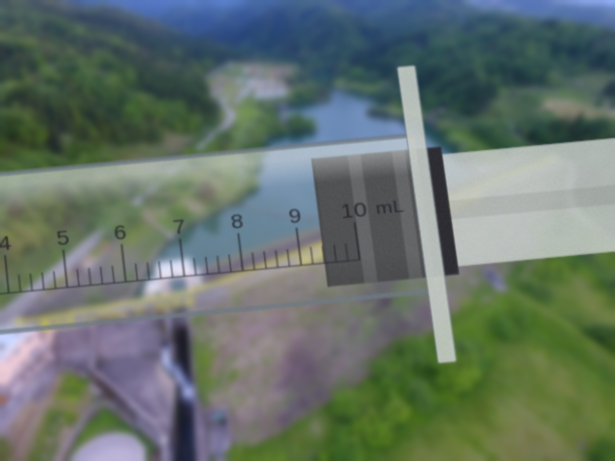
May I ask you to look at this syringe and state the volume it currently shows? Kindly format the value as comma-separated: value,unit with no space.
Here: 9.4,mL
